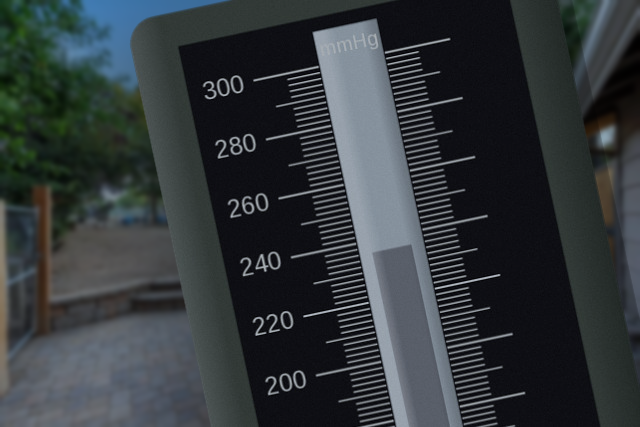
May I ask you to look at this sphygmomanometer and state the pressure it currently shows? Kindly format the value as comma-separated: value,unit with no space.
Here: 236,mmHg
